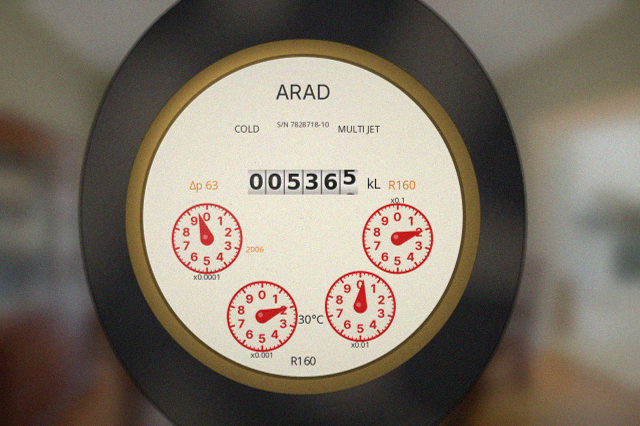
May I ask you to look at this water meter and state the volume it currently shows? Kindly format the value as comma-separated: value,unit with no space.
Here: 5365.2019,kL
